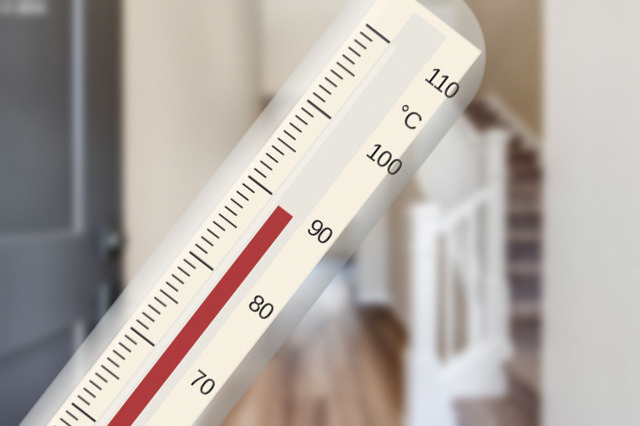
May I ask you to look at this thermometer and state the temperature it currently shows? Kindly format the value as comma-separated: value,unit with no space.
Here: 89.5,°C
